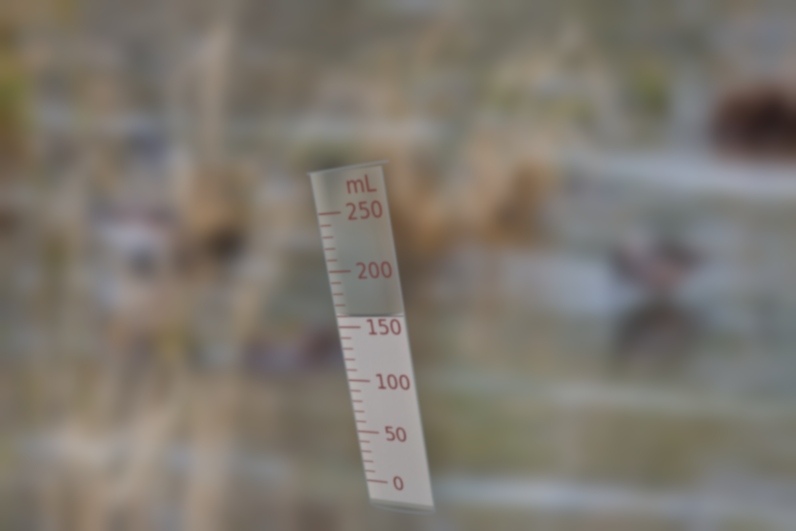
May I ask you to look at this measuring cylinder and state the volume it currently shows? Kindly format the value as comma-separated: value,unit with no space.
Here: 160,mL
